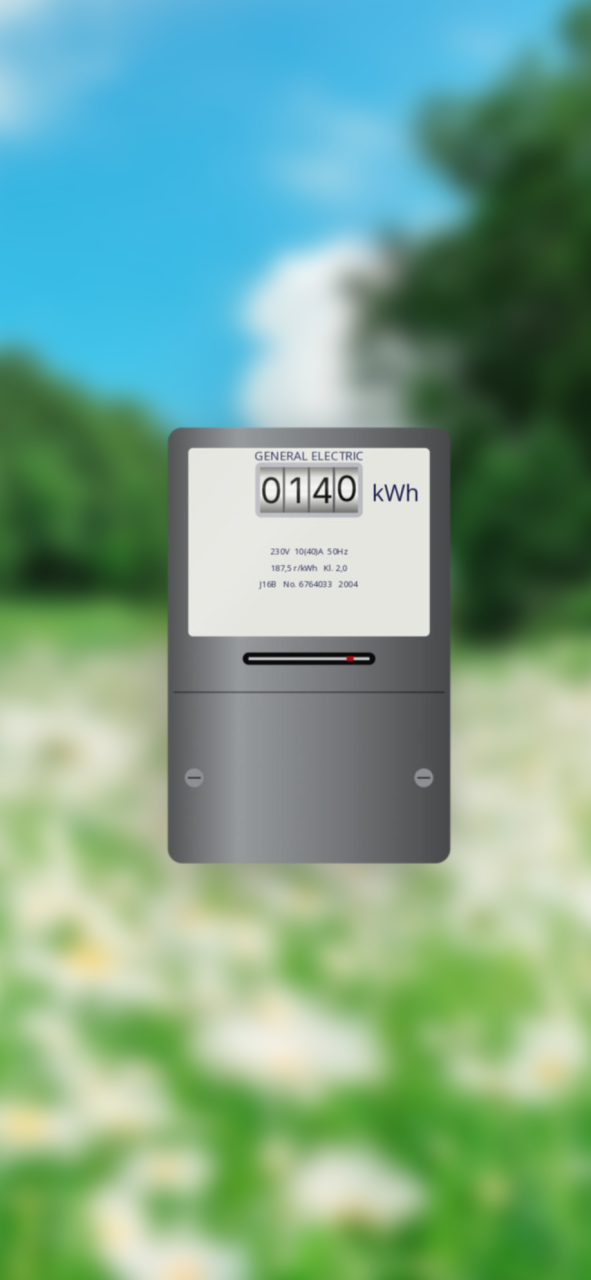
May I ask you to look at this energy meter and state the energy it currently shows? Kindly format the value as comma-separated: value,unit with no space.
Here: 140,kWh
